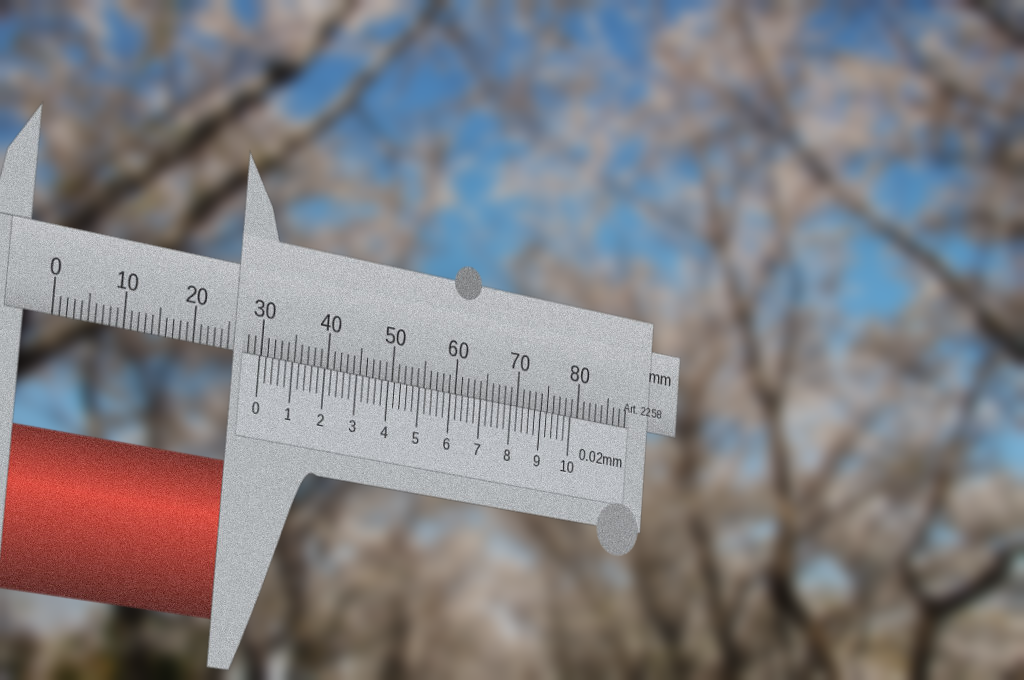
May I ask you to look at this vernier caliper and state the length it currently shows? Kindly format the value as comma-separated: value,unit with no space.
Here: 29.8,mm
